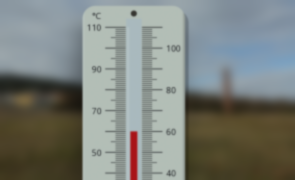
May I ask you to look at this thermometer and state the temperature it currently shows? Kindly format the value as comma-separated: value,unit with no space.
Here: 60,°C
